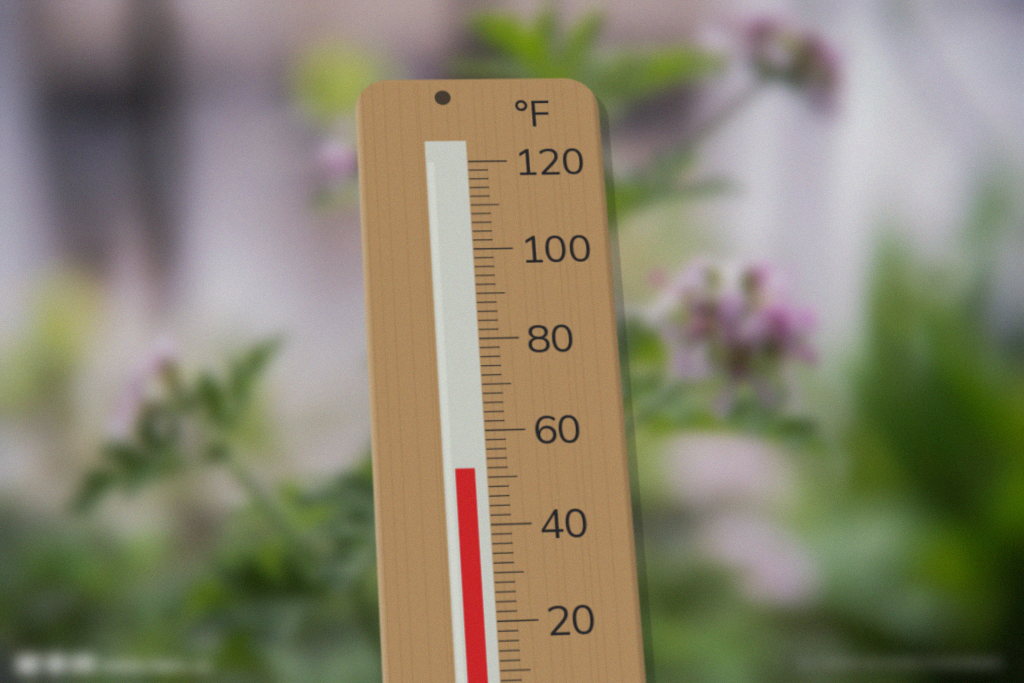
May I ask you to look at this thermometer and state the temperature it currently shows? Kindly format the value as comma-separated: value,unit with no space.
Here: 52,°F
